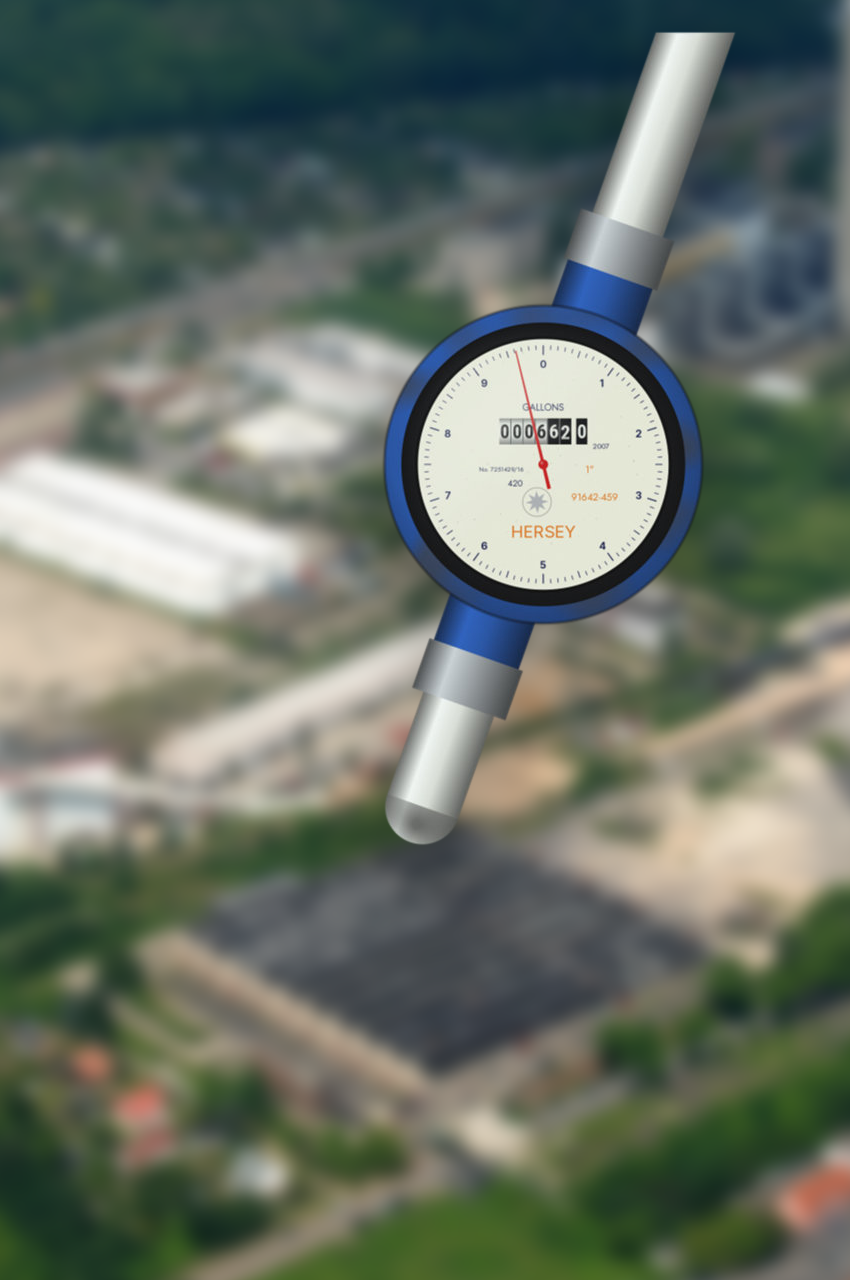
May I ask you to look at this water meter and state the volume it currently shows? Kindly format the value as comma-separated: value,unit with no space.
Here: 6619.6,gal
